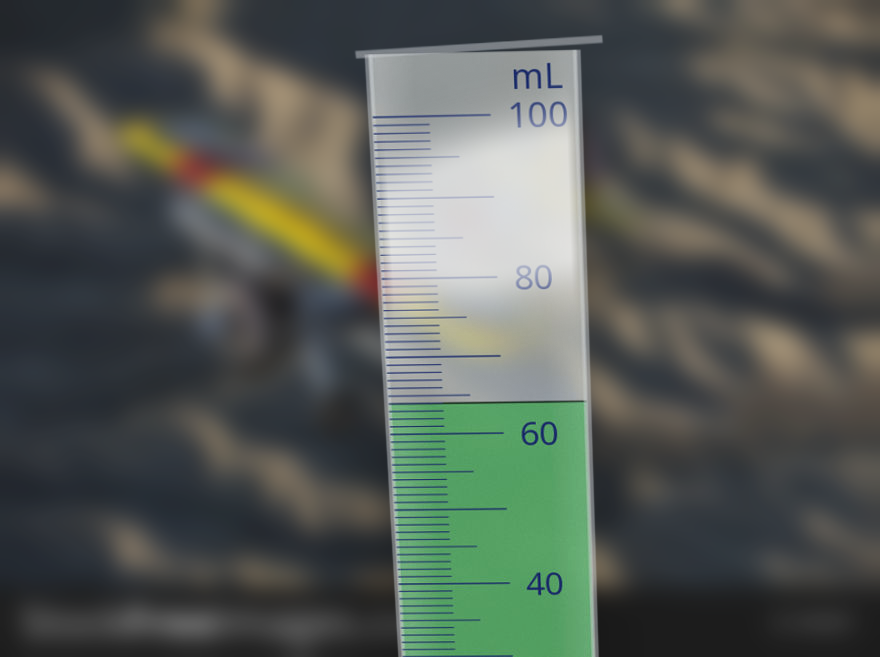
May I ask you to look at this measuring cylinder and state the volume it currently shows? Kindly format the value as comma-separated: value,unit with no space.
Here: 64,mL
